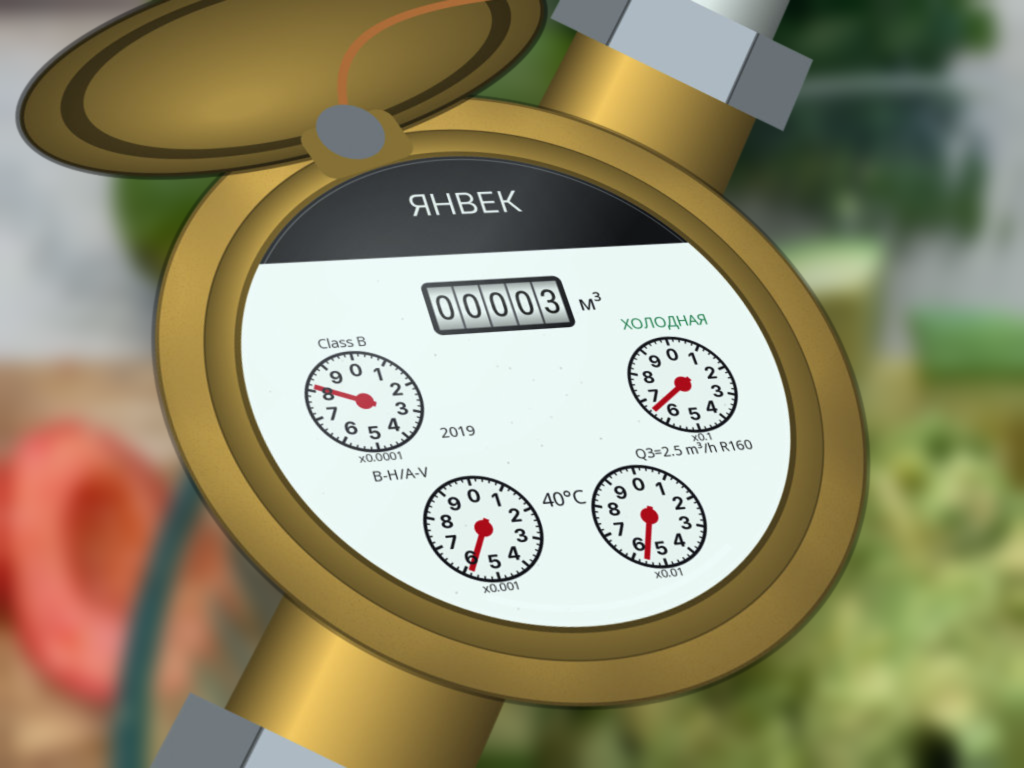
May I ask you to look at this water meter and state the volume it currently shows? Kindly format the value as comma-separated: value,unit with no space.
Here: 3.6558,m³
